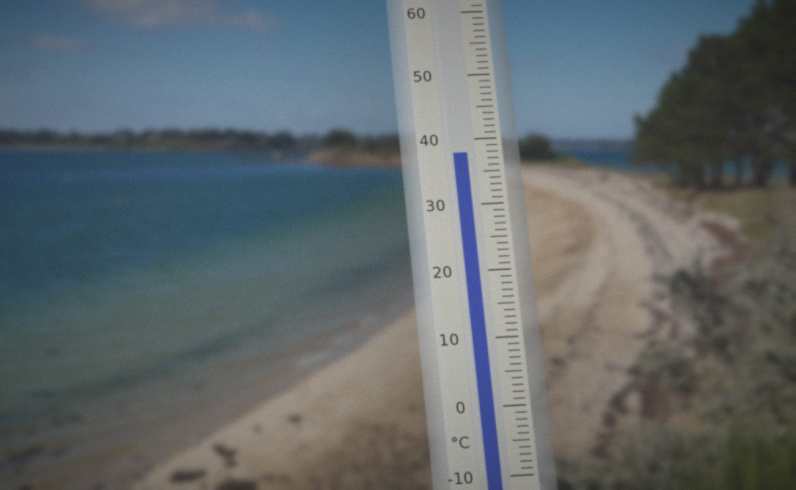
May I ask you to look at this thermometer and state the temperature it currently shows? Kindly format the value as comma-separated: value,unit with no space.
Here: 38,°C
